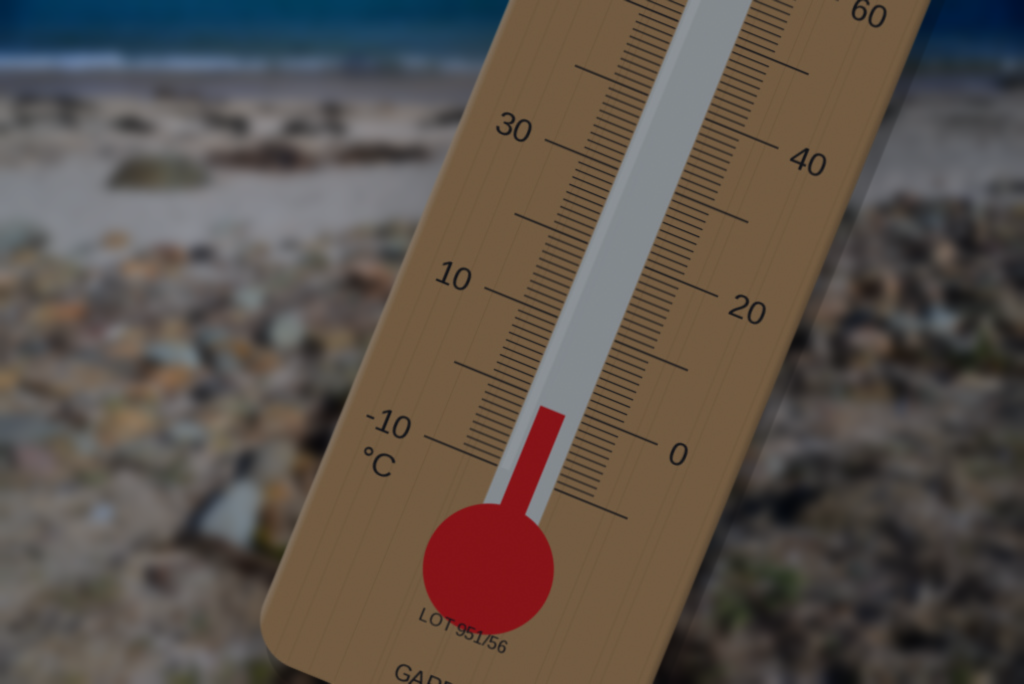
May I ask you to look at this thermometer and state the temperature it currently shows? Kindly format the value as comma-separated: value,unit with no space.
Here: -1,°C
